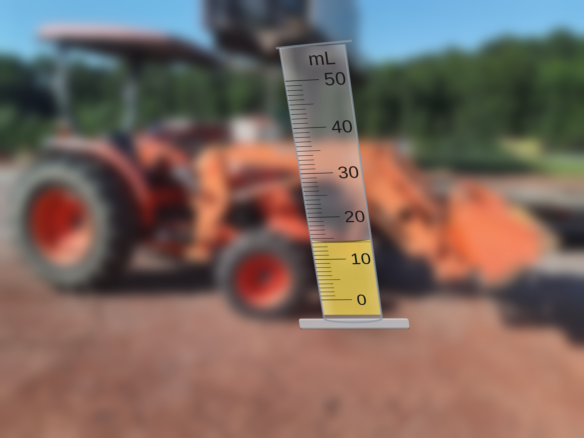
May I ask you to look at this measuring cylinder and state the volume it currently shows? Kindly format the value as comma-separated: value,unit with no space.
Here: 14,mL
